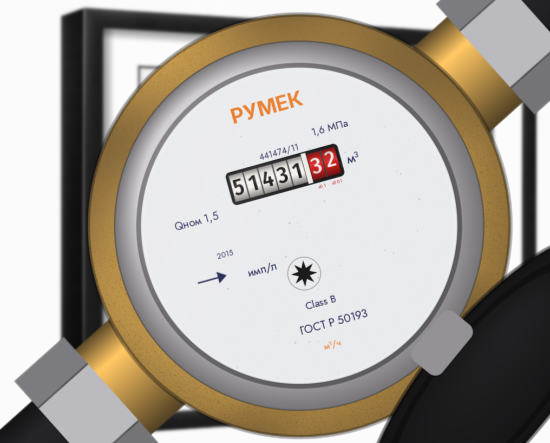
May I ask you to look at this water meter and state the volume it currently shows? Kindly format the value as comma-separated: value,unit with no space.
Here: 51431.32,m³
